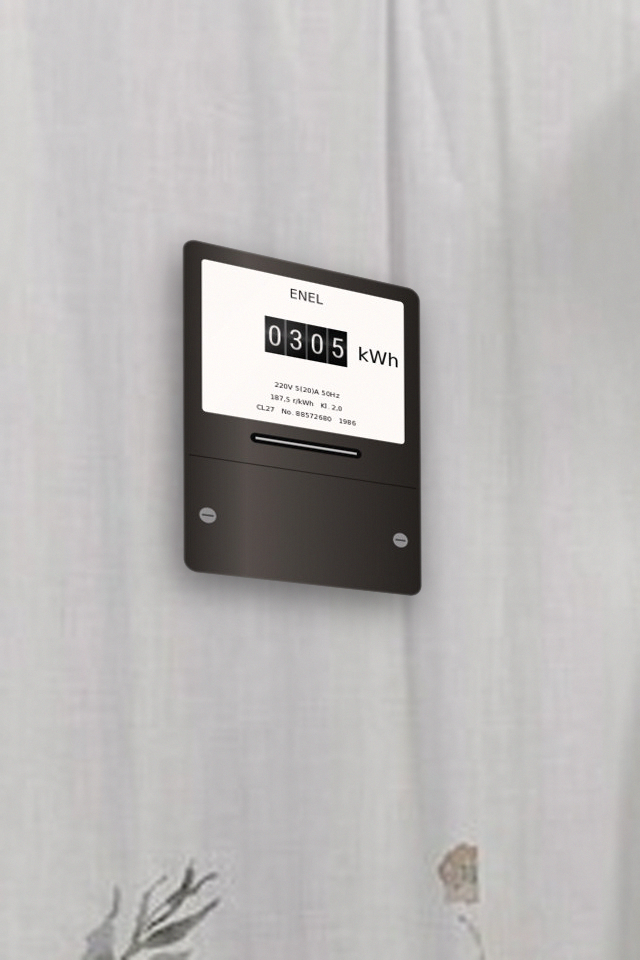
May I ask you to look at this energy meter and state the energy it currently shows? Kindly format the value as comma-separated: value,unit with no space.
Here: 305,kWh
